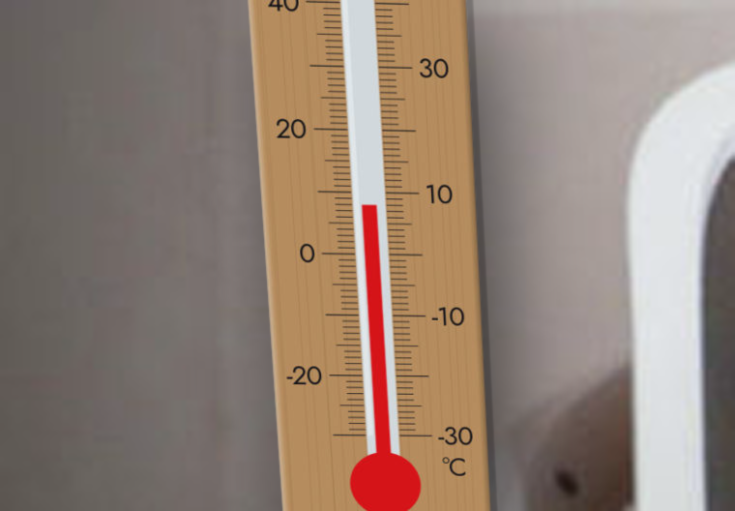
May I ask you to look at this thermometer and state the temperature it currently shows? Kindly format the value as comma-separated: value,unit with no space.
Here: 8,°C
